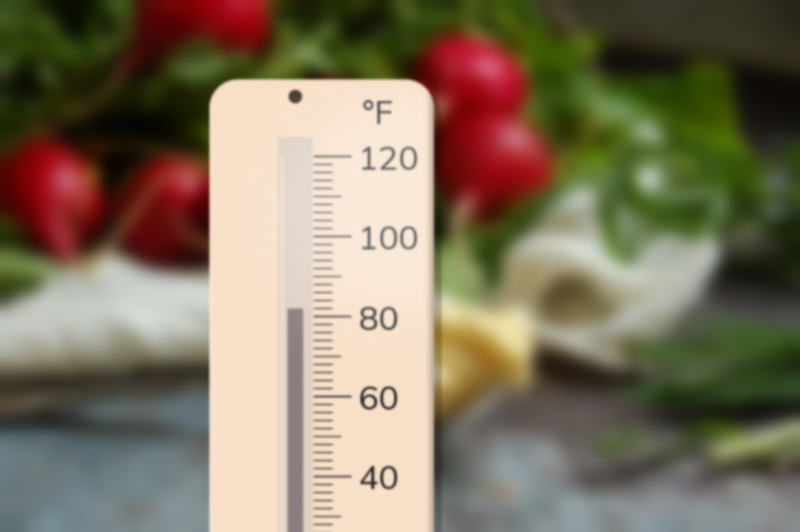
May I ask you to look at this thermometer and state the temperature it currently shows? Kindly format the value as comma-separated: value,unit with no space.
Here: 82,°F
